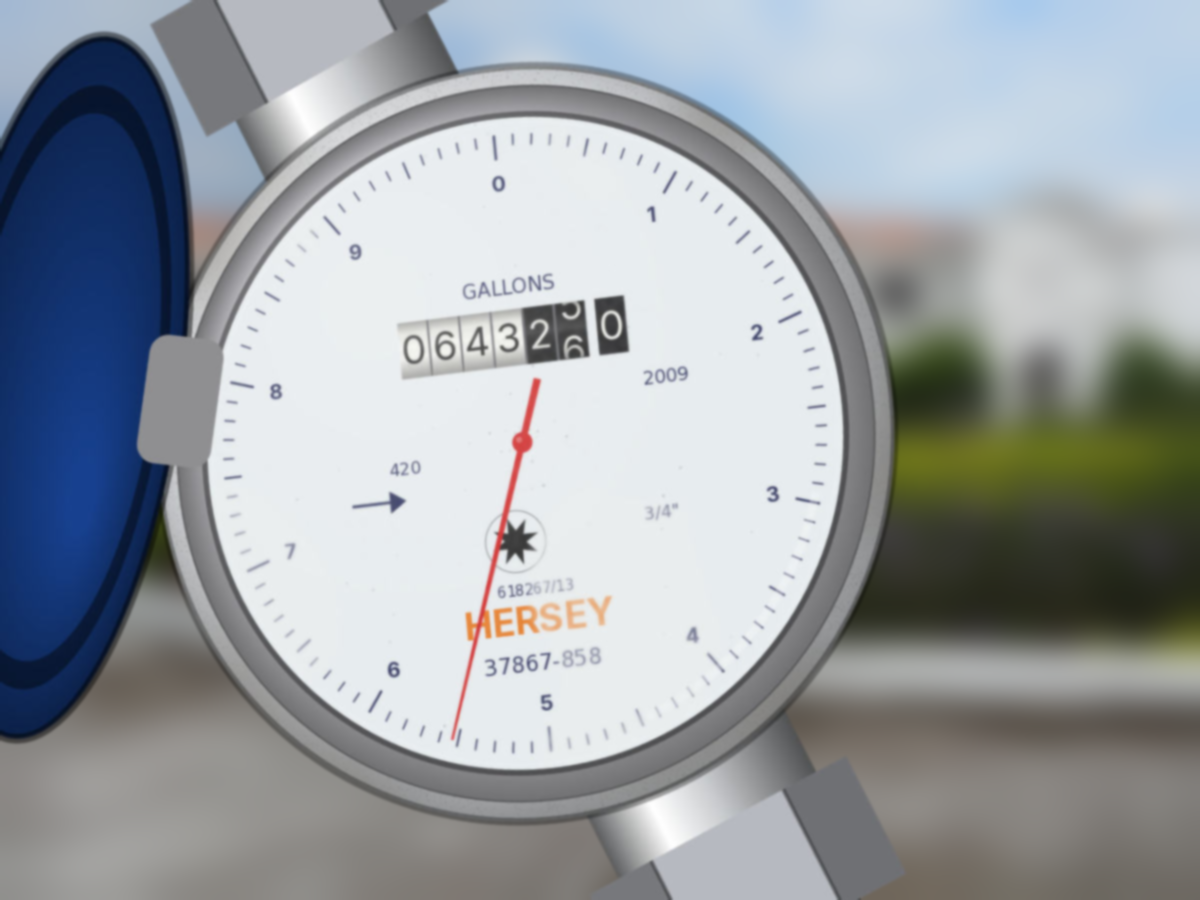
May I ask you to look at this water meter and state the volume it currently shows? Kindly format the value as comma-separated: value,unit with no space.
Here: 643255.5,gal
